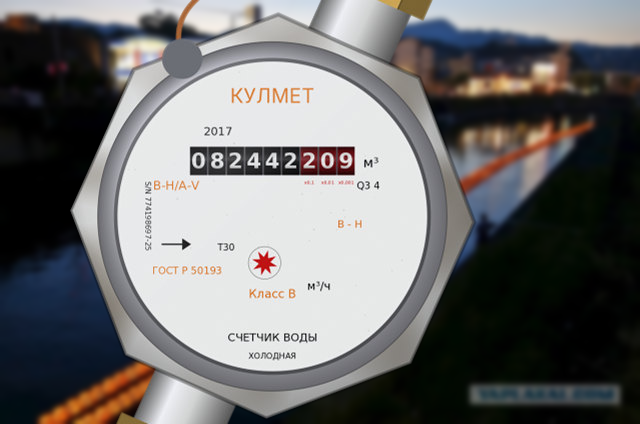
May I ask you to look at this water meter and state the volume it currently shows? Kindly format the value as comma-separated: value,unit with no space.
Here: 82442.209,m³
